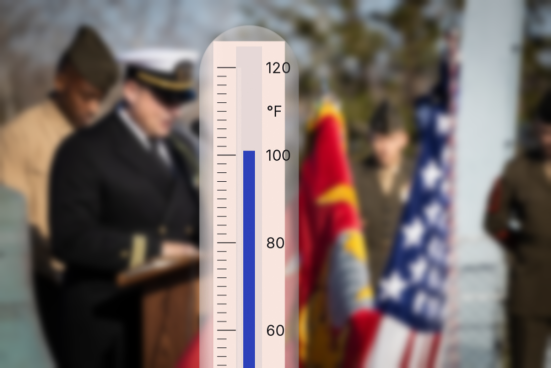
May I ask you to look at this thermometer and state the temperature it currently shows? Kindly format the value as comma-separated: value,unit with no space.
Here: 101,°F
